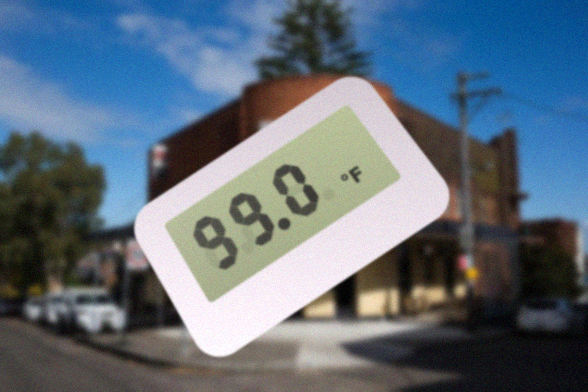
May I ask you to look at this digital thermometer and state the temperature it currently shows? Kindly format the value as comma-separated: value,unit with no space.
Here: 99.0,°F
